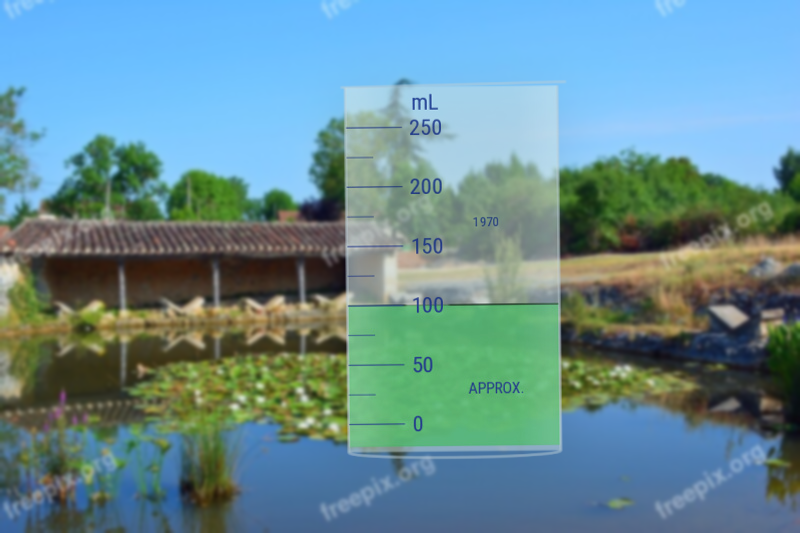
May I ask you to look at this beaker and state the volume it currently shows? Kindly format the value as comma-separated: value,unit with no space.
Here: 100,mL
